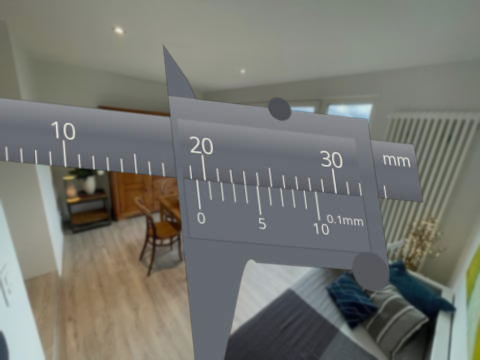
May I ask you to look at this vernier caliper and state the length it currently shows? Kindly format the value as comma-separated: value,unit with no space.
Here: 19.4,mm
